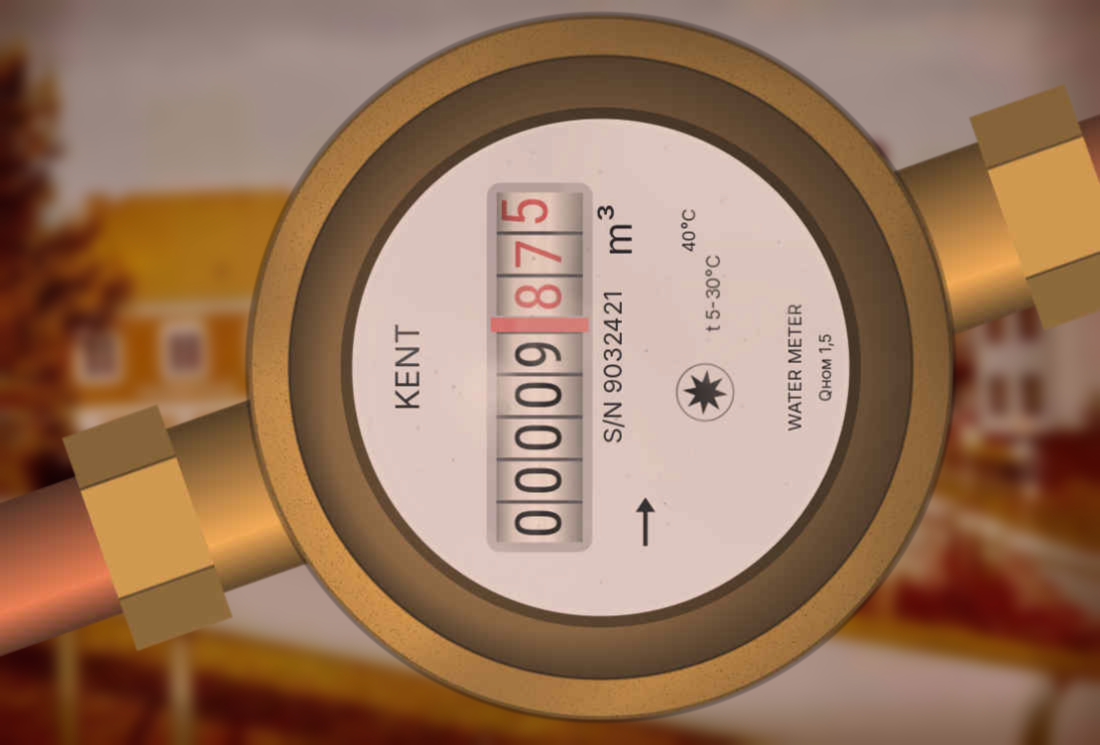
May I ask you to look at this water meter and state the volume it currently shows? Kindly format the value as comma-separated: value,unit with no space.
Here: 9.875,m³
